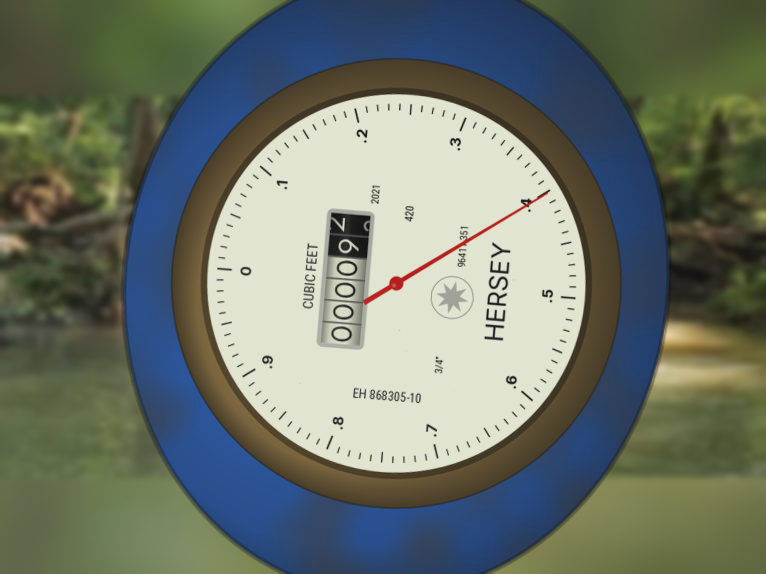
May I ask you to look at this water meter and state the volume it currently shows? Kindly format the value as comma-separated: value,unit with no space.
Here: 92.40,ft³
